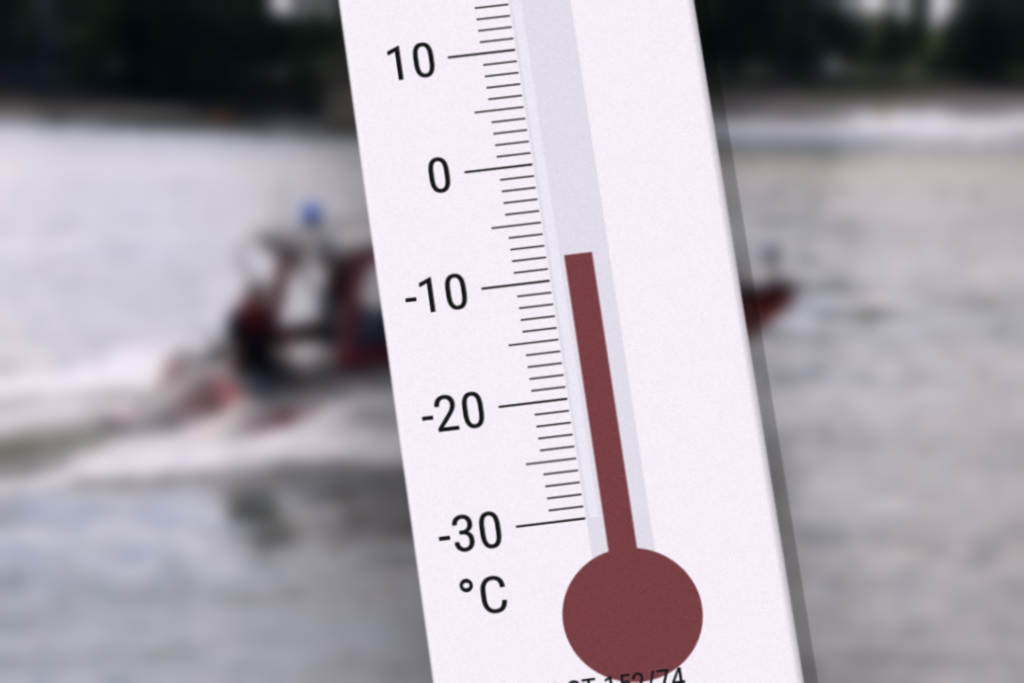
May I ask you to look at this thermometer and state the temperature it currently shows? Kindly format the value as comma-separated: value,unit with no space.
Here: -8,°C
